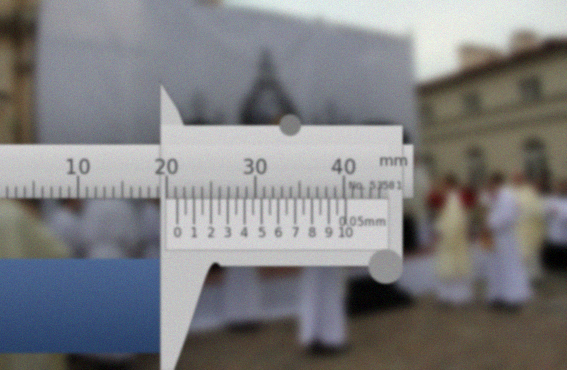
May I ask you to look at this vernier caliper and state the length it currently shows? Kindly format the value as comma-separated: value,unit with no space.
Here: 21.2,mm
